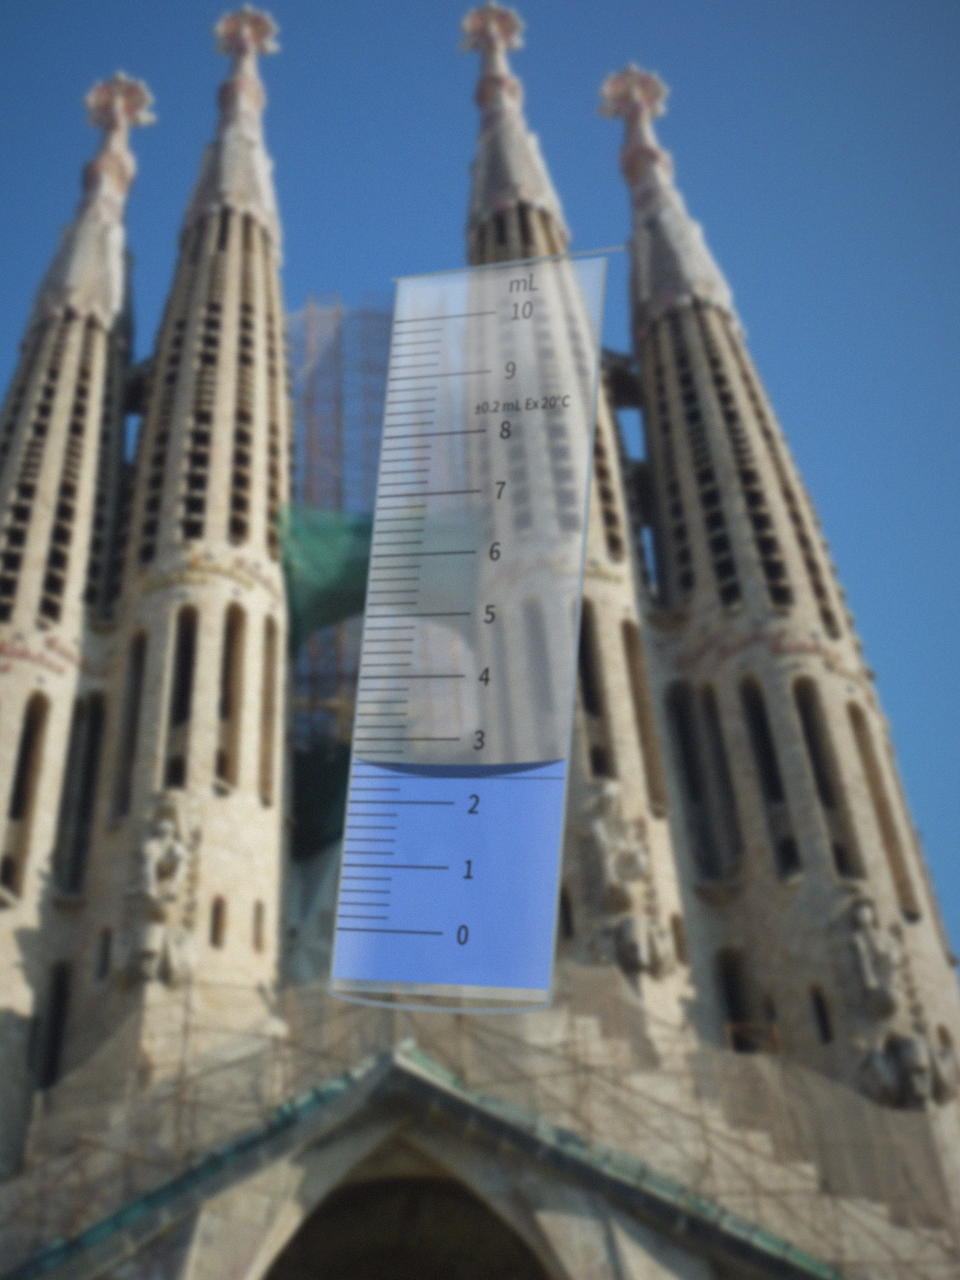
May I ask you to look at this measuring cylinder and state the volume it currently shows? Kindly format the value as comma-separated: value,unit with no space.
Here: 2.4,mL
